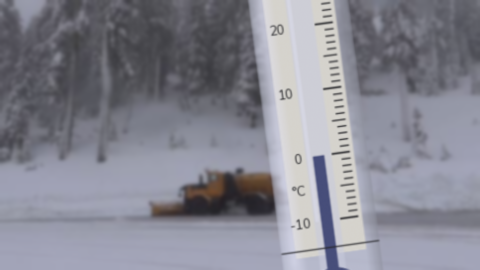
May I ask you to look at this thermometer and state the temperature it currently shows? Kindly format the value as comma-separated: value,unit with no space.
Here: 0,°C
